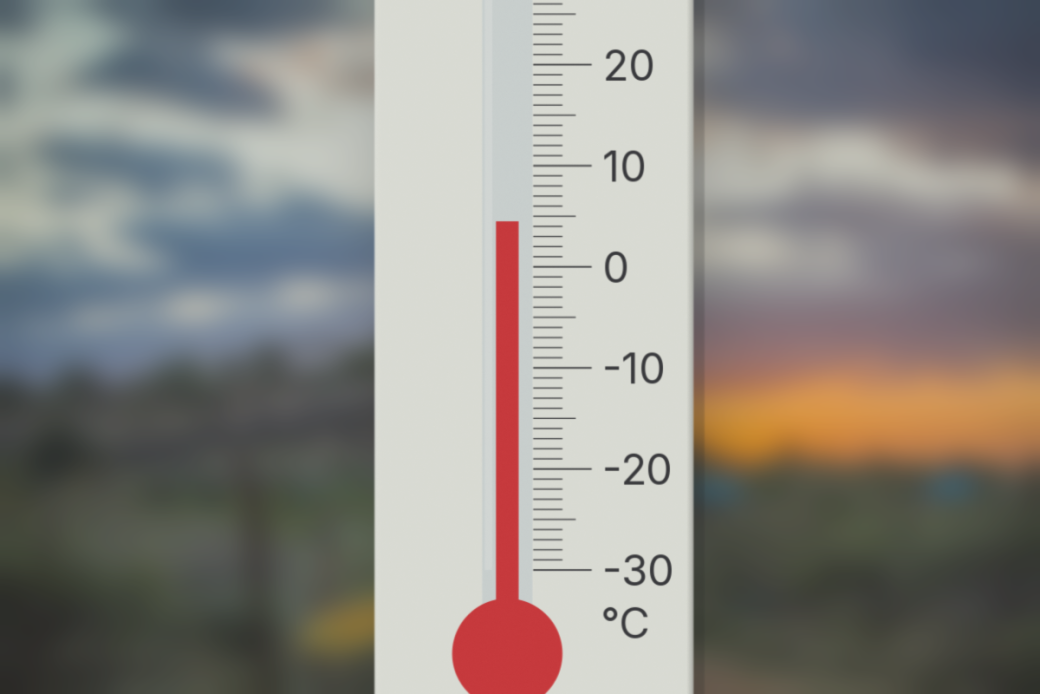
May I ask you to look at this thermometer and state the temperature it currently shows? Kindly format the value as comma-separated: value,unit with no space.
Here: 4.5,°C
